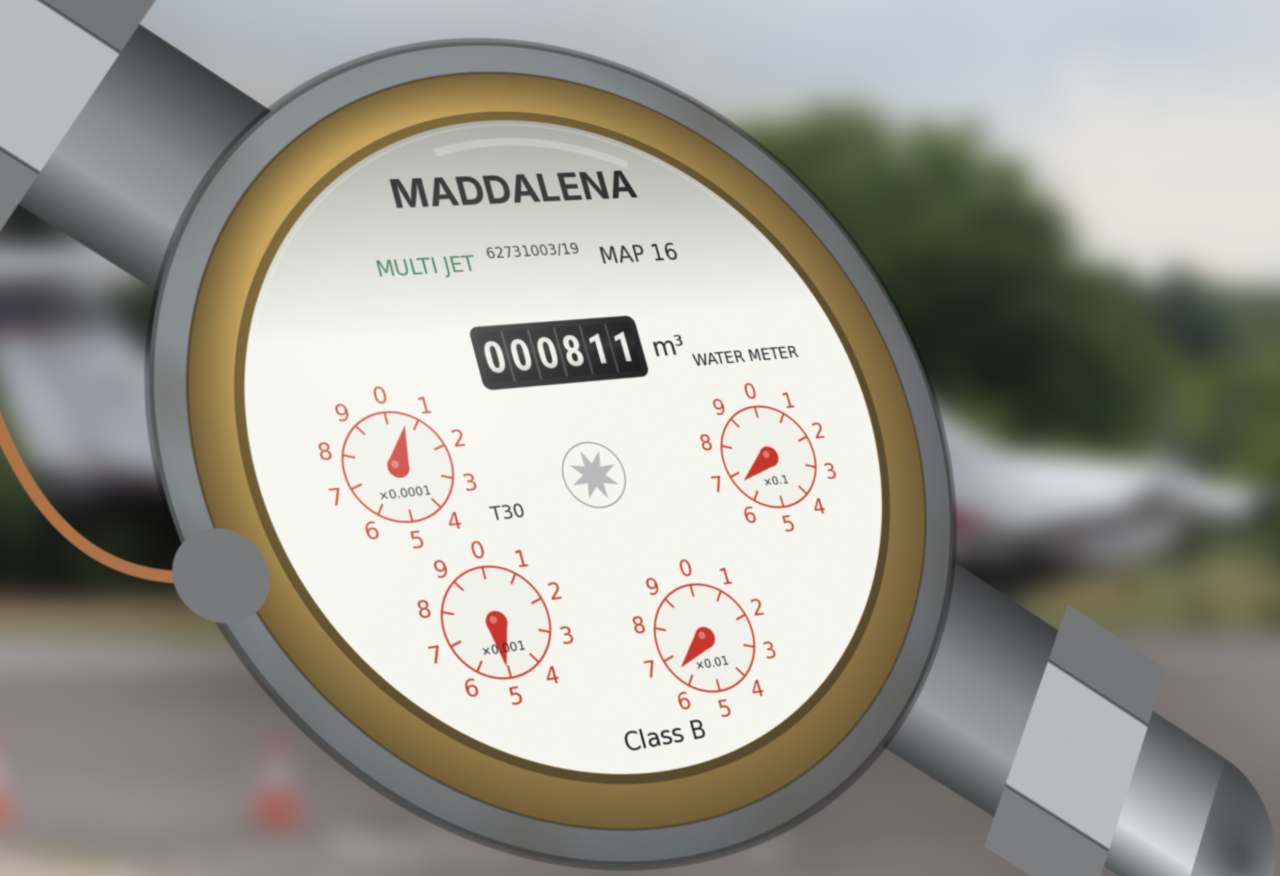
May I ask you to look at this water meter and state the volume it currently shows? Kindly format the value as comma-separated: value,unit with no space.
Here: 811.6650,m³
